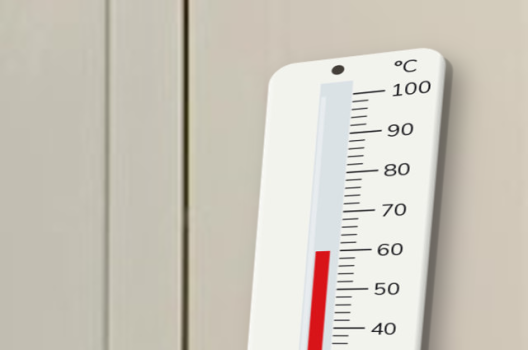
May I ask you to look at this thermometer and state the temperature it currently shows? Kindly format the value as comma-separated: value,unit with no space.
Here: 60,°C
